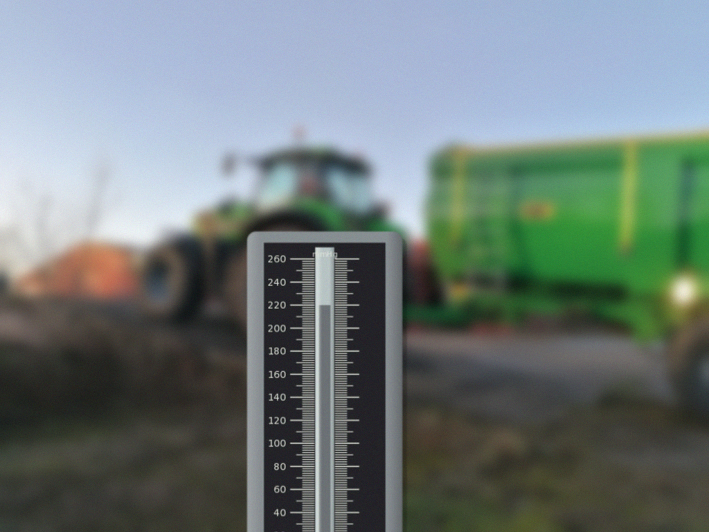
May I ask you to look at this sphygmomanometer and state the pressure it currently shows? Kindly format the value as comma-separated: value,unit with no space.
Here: 220,mmHg
